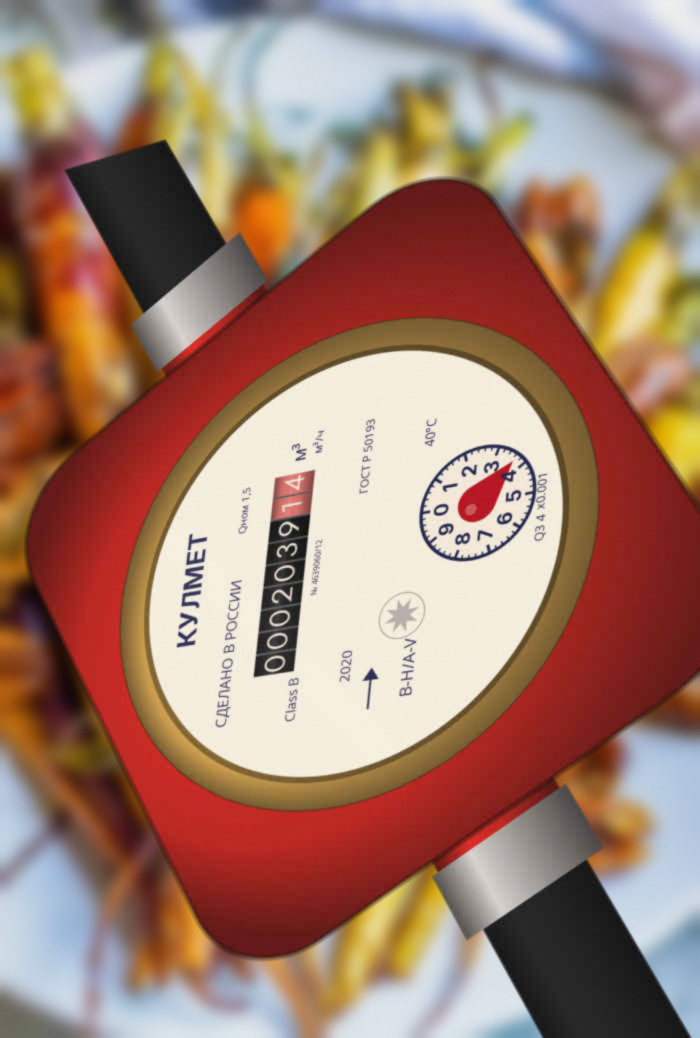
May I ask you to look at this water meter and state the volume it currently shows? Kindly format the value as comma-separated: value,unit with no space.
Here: 2039.143,m³
